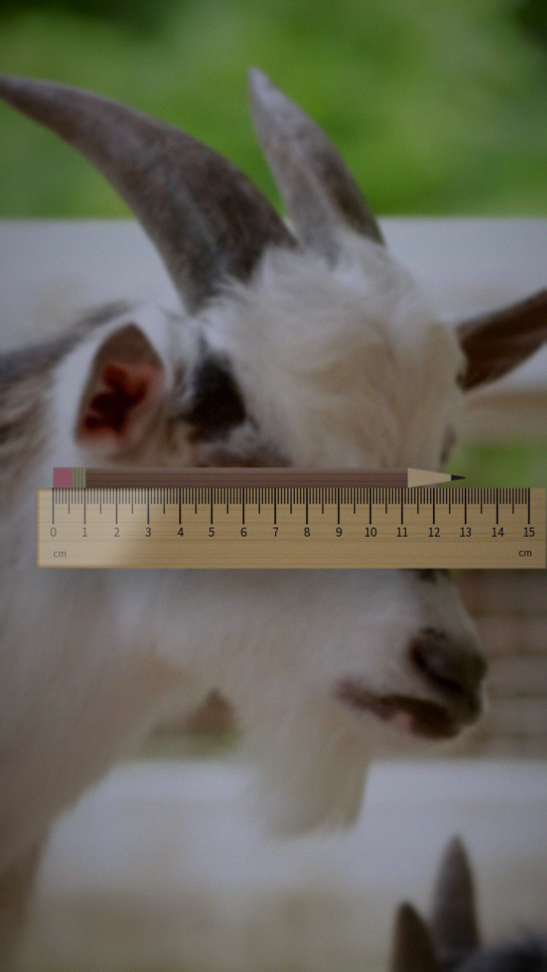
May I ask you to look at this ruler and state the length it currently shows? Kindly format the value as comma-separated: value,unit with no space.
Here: 13,cm
